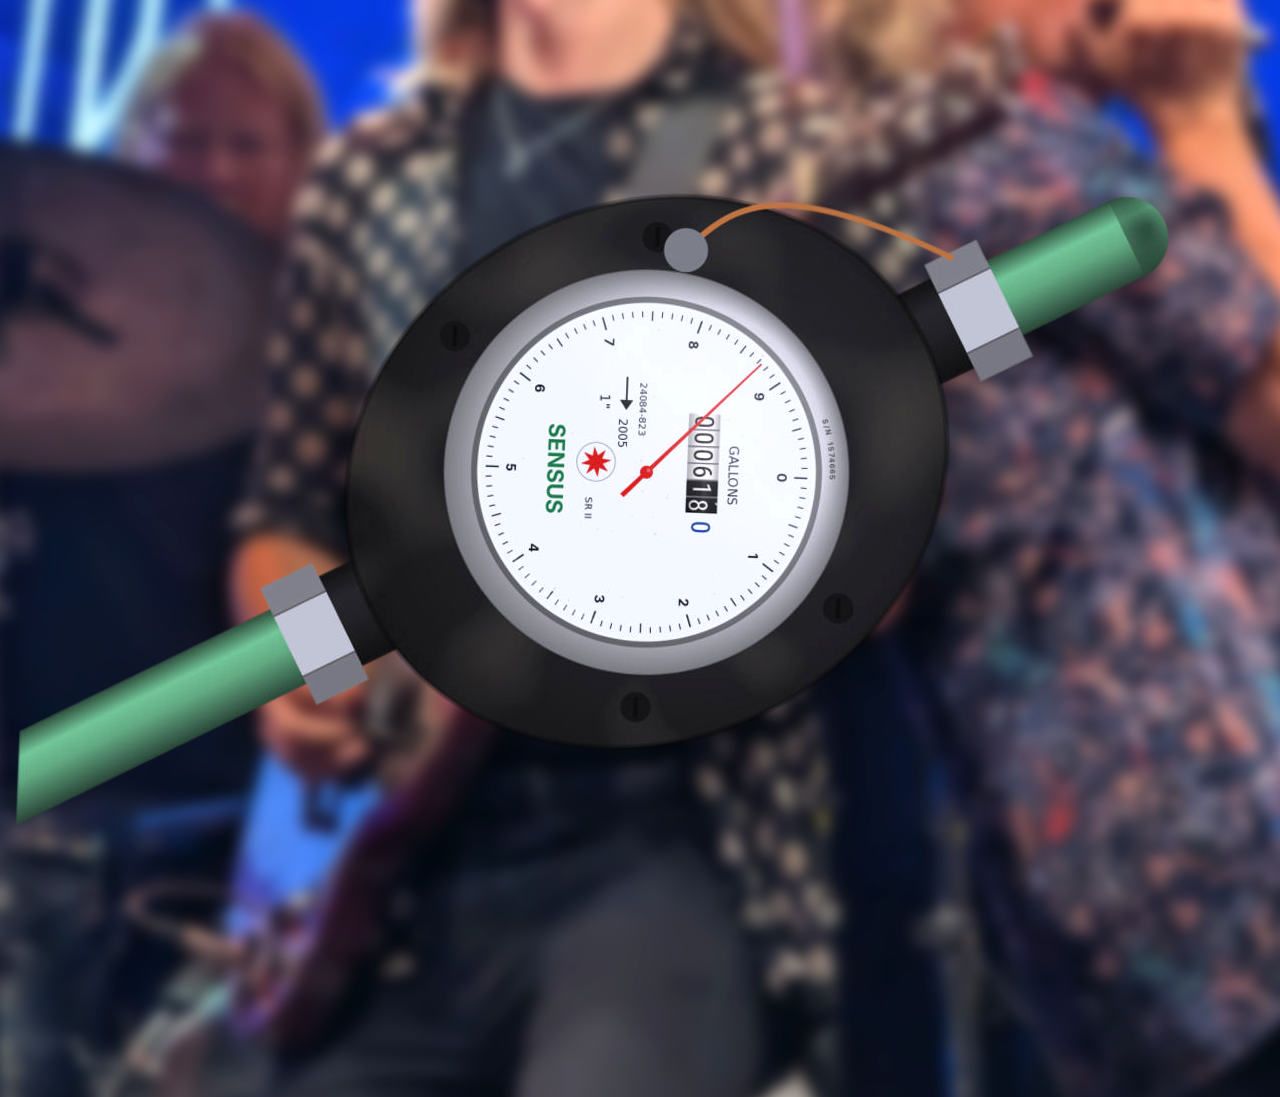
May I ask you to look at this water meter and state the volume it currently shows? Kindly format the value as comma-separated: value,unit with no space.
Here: 6178.7,gal
